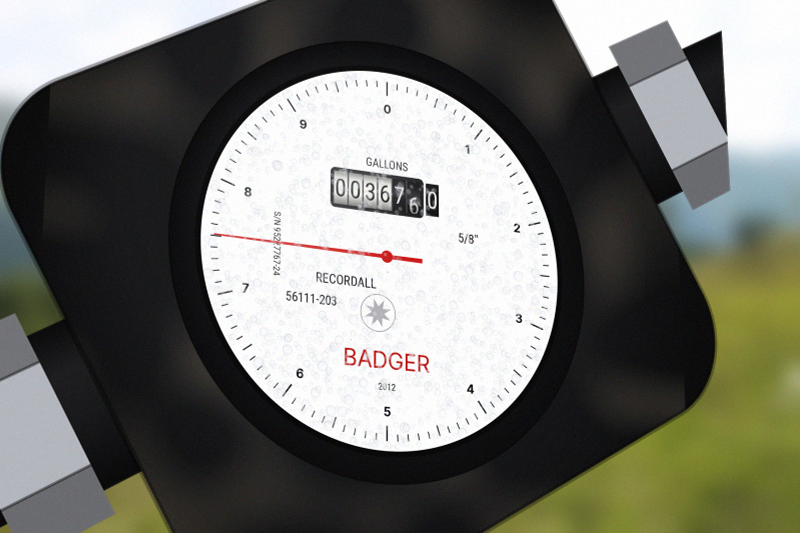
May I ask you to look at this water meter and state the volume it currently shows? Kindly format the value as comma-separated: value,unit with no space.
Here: 36757.5,gal
